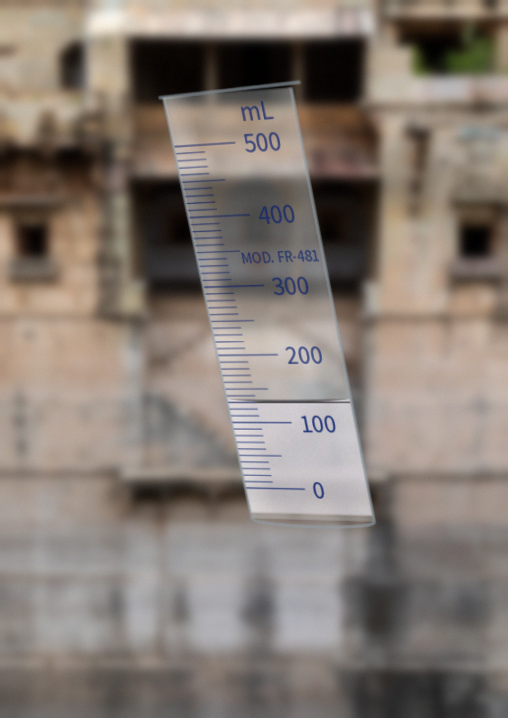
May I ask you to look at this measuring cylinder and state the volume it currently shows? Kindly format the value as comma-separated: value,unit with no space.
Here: 130,mL
